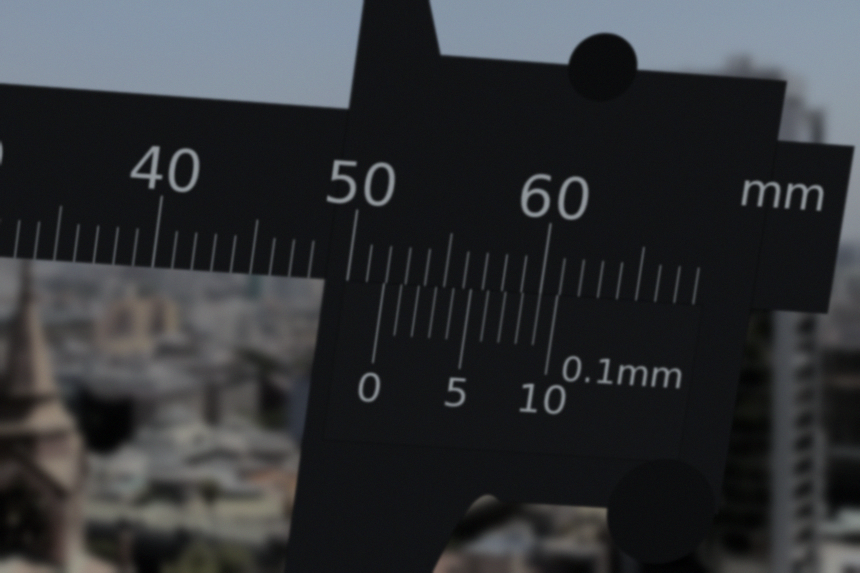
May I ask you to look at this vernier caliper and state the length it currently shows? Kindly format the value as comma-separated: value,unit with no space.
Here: 51.9,mm
